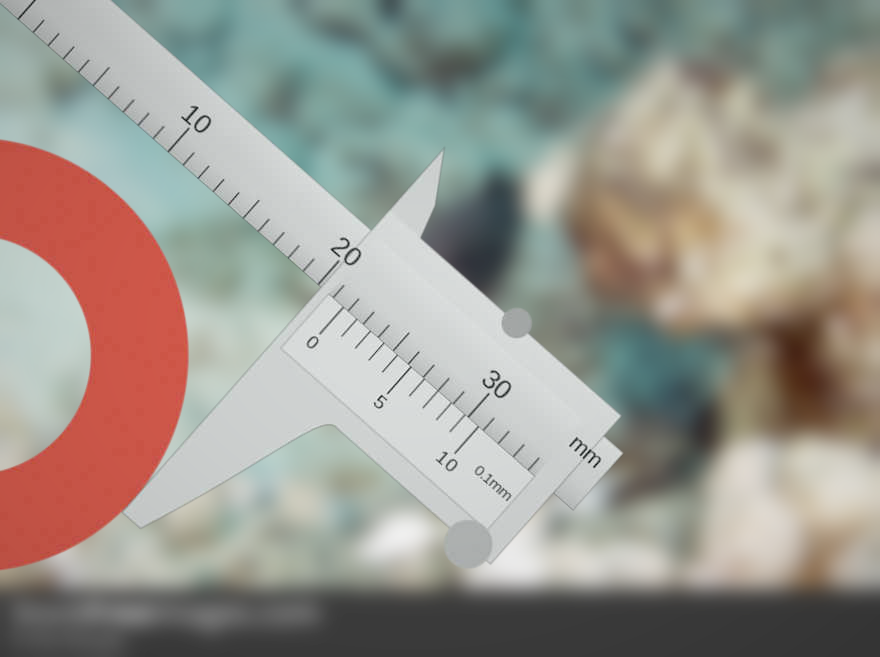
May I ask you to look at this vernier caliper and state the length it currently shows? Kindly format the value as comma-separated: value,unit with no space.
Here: 21.7,mm
